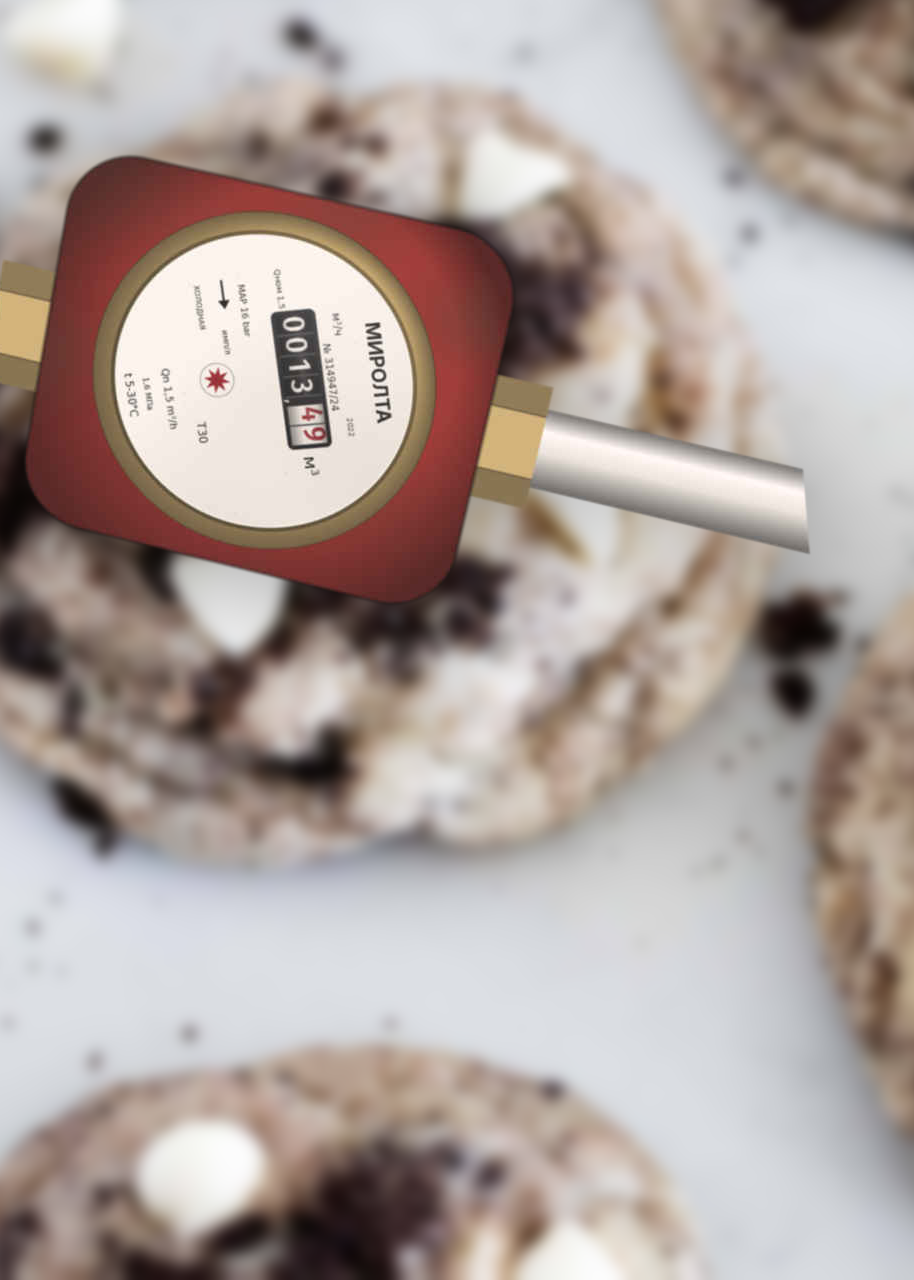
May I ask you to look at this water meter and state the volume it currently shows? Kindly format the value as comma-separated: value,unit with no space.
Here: 13.49,m³
